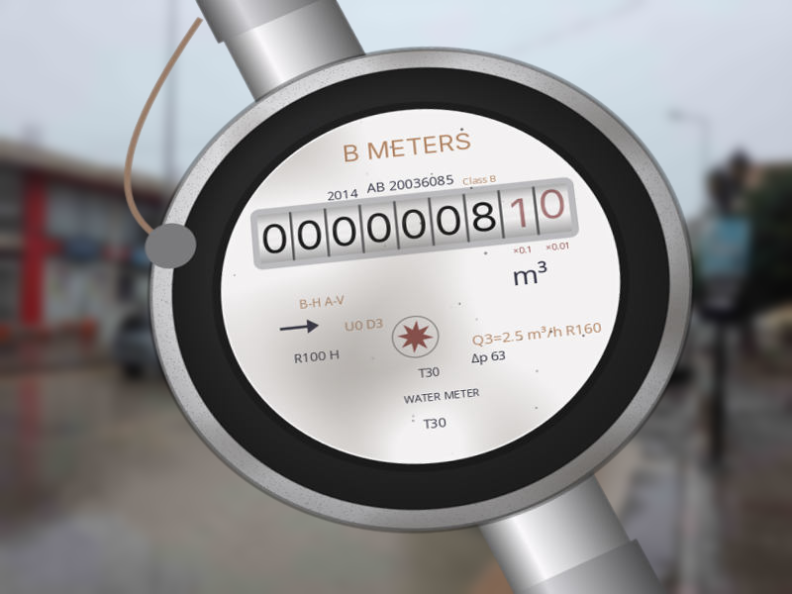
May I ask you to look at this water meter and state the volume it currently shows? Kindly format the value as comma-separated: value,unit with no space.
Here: 8.10,m³
